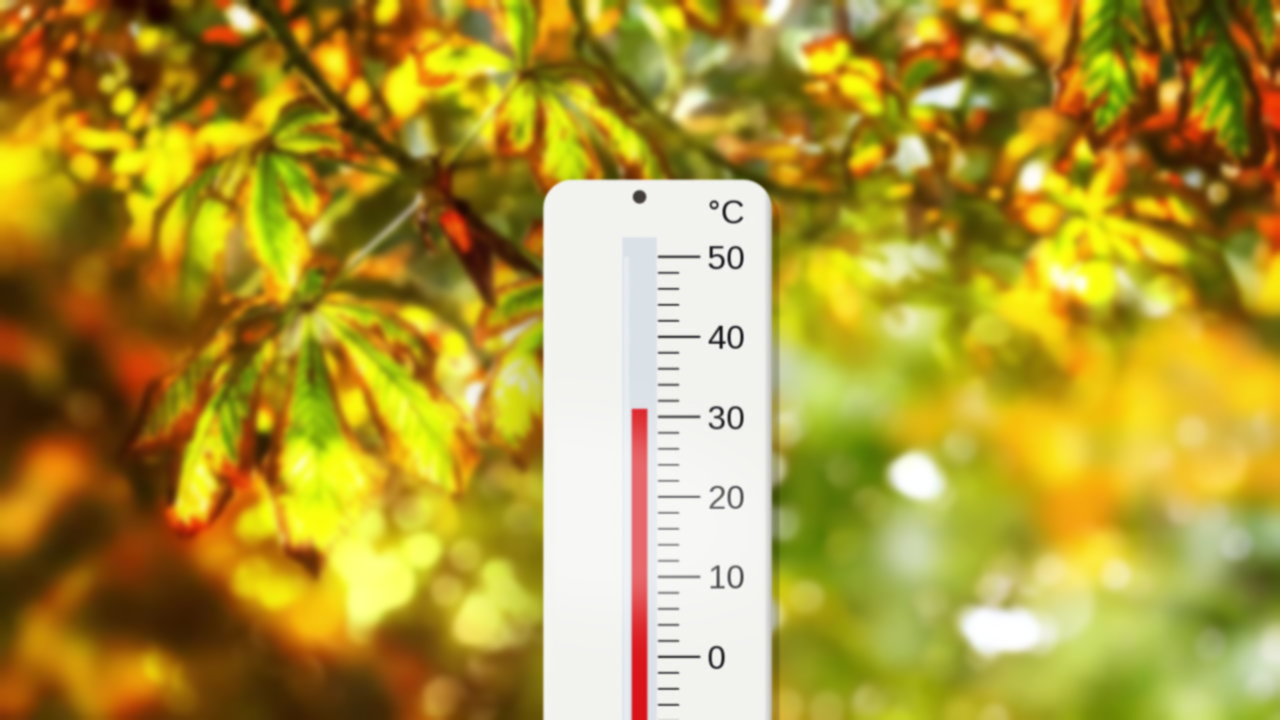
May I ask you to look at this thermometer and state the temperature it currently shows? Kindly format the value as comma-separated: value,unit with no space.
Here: 31,°C
